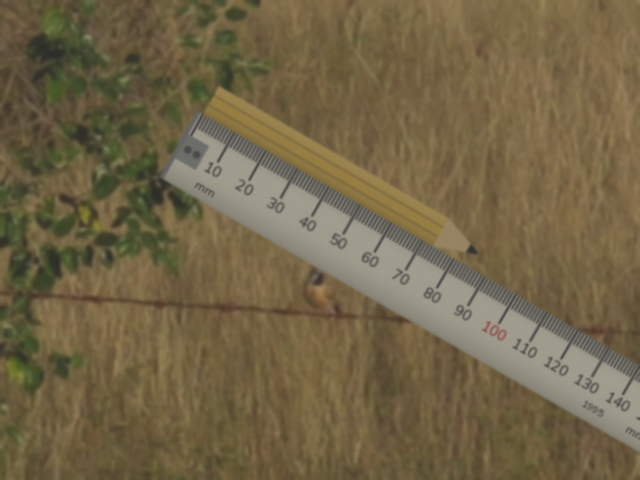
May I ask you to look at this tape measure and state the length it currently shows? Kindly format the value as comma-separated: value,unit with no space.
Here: 85,mm
